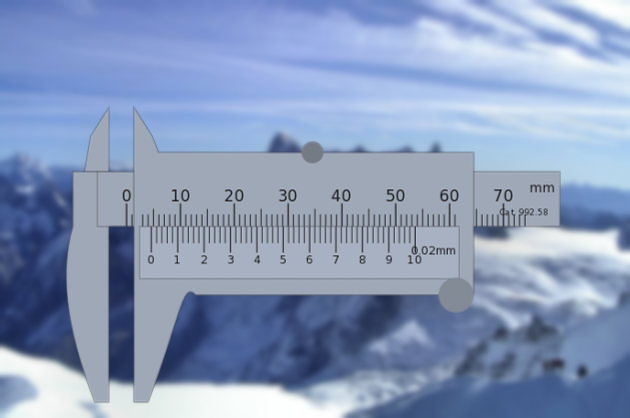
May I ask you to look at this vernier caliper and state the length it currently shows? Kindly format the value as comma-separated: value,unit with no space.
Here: 4.6,mm
